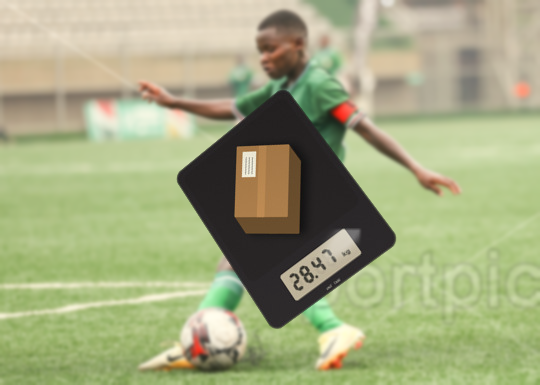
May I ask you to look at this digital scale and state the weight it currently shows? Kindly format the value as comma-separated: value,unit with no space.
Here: 28.47,kg
